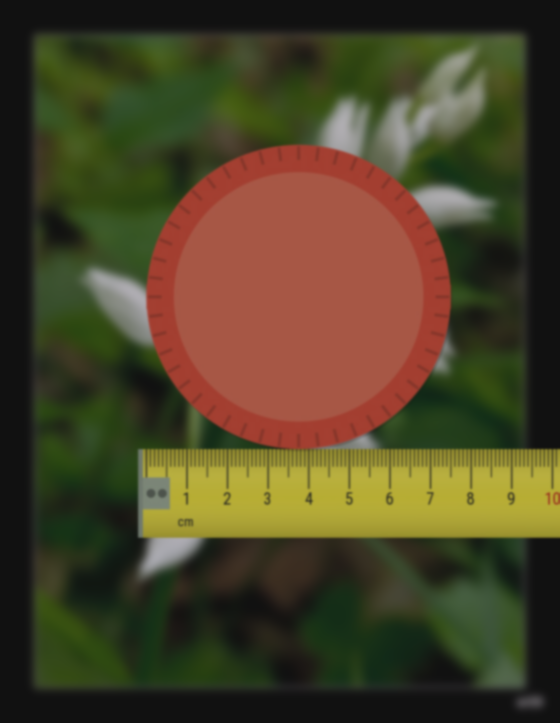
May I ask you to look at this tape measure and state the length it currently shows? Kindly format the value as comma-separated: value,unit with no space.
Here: 7.5,cm
